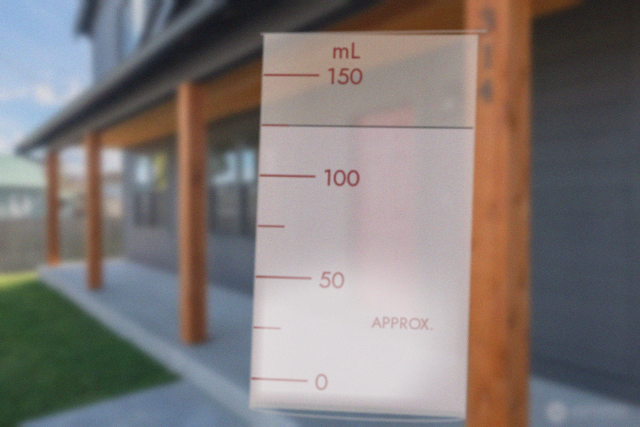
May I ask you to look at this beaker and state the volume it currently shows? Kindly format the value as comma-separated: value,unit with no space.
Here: 125,mL
